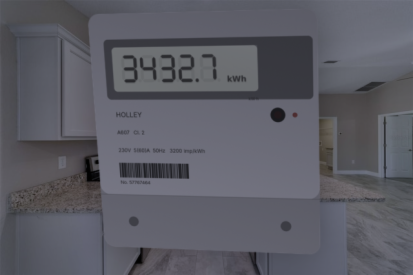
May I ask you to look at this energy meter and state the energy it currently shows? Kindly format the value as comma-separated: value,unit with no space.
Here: 3432.7,kWh
